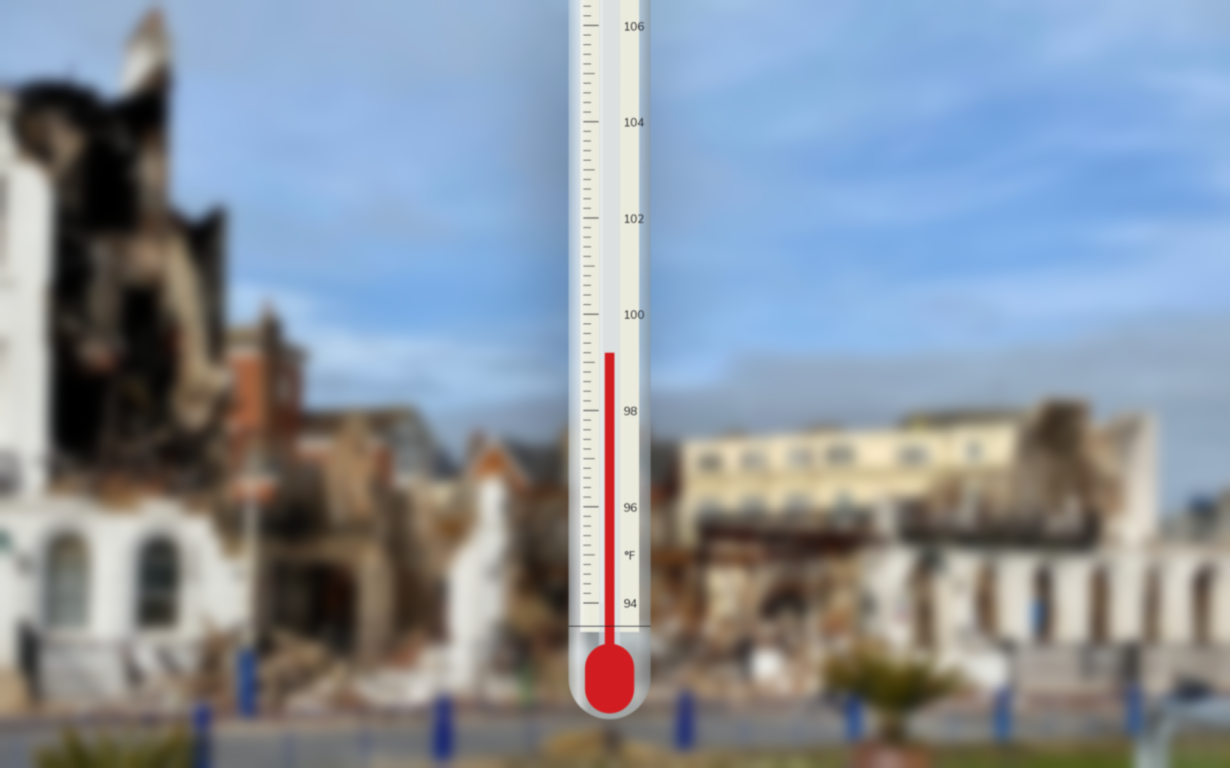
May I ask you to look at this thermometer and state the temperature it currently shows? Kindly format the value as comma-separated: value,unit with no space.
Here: 99.2,°F
